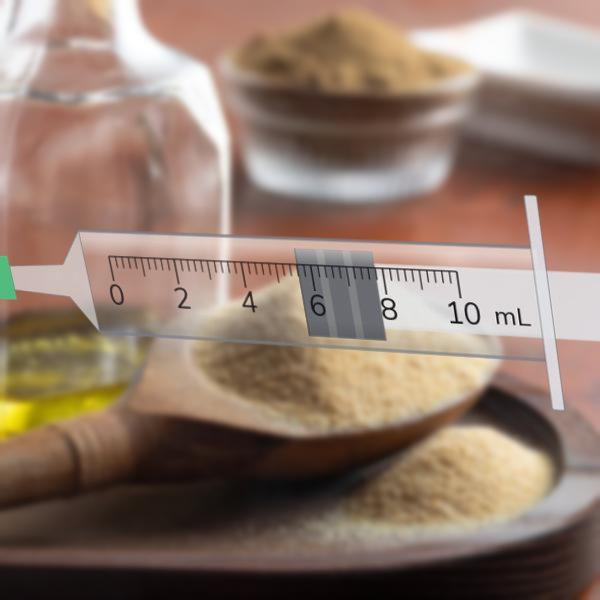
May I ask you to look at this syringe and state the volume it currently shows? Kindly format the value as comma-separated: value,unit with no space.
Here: 5.6,mL
